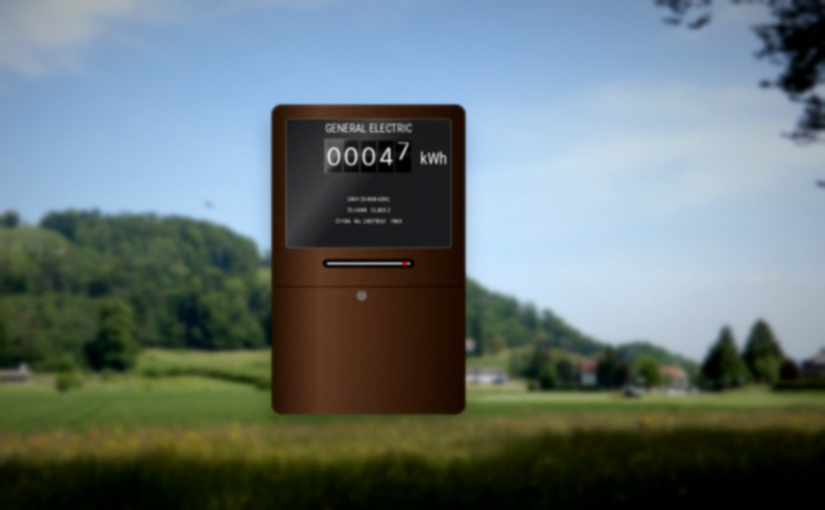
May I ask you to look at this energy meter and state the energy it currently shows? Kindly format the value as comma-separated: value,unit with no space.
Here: 47,kWh
